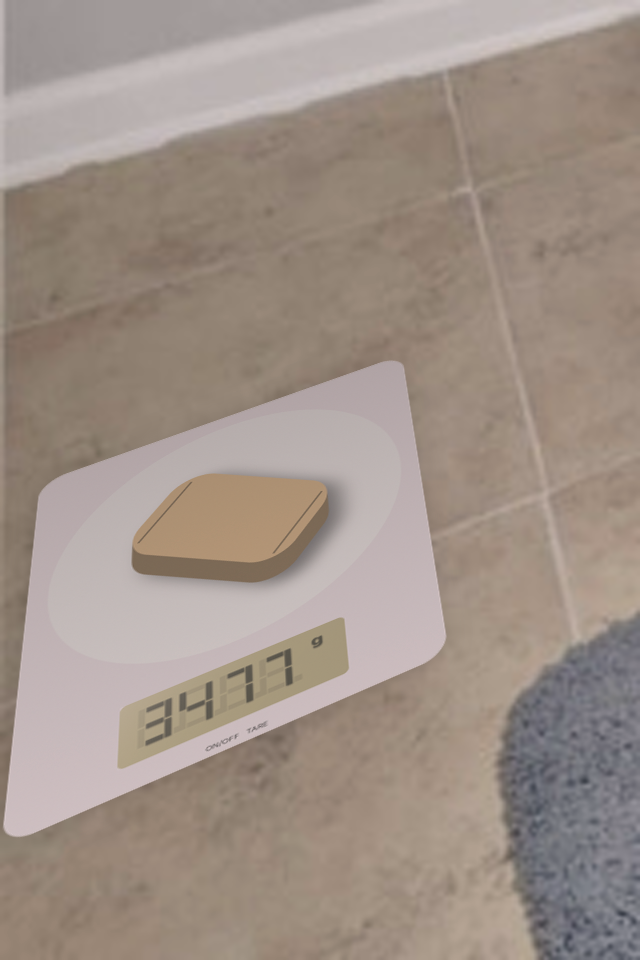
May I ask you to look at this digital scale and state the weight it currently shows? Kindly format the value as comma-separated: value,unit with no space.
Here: 3477,g
